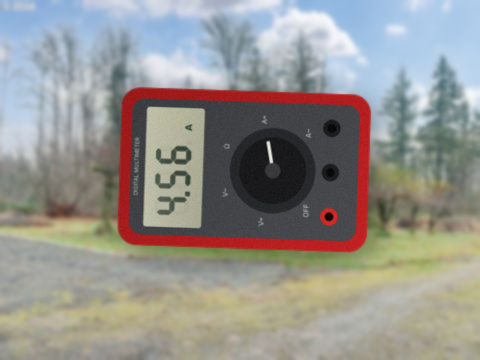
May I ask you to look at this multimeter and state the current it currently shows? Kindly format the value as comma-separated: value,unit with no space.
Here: 4.56,A
